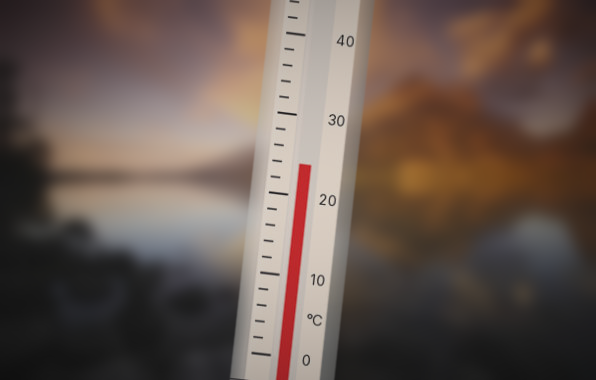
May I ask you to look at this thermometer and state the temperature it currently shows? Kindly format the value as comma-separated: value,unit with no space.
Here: 24,°C
